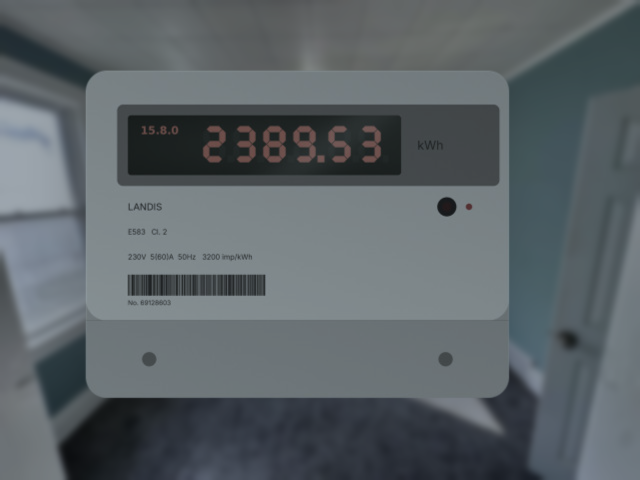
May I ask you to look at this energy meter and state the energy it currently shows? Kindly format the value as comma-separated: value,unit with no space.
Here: 2389.53,kWh
